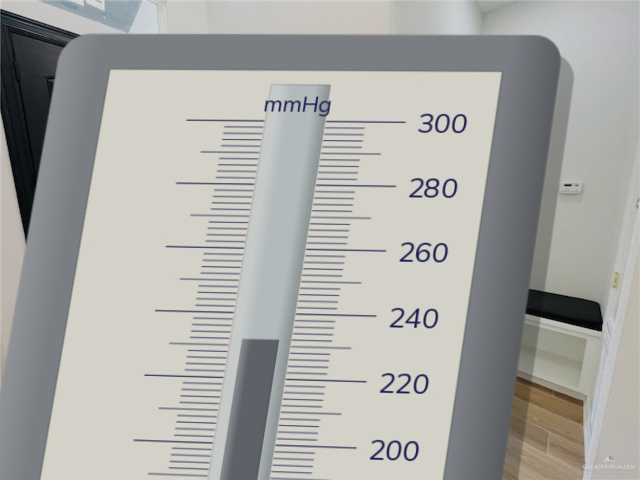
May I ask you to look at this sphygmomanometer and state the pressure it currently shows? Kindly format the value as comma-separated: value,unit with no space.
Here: 232,mmHg
